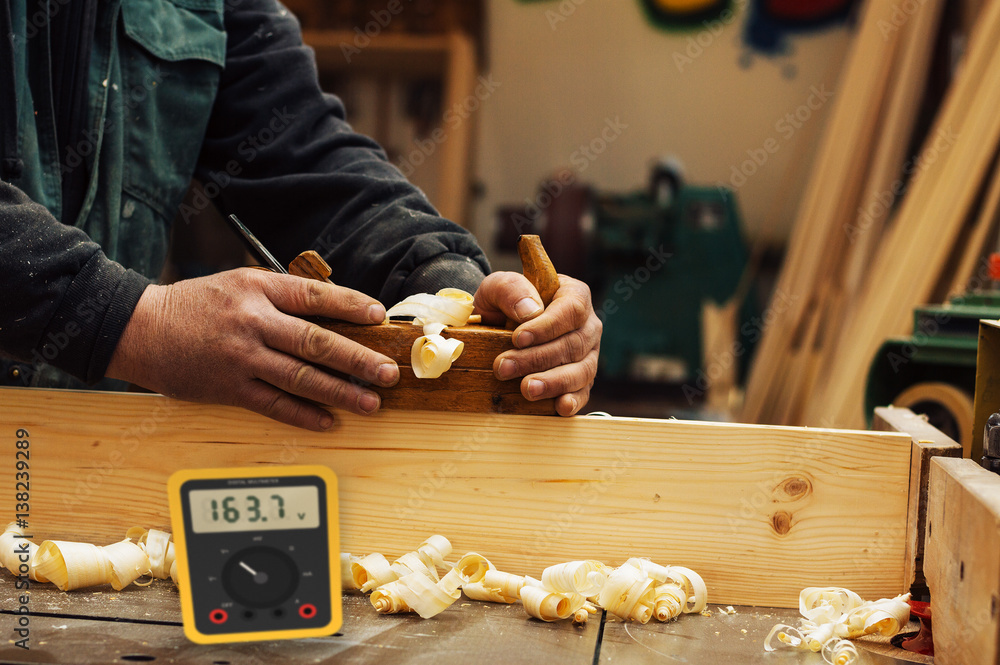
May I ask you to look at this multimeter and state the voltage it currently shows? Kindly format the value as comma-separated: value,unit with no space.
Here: 163.7,V
